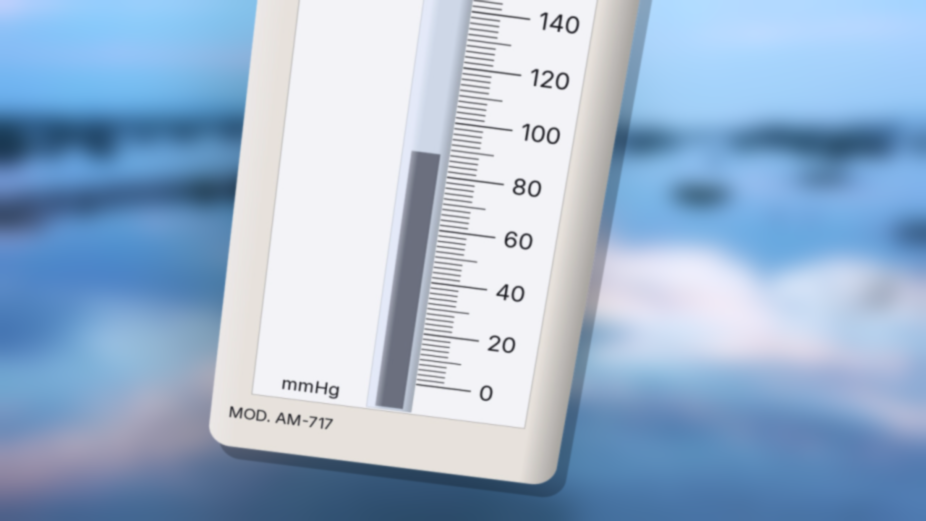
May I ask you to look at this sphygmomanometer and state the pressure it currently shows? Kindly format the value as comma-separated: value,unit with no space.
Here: 88,mmHg
